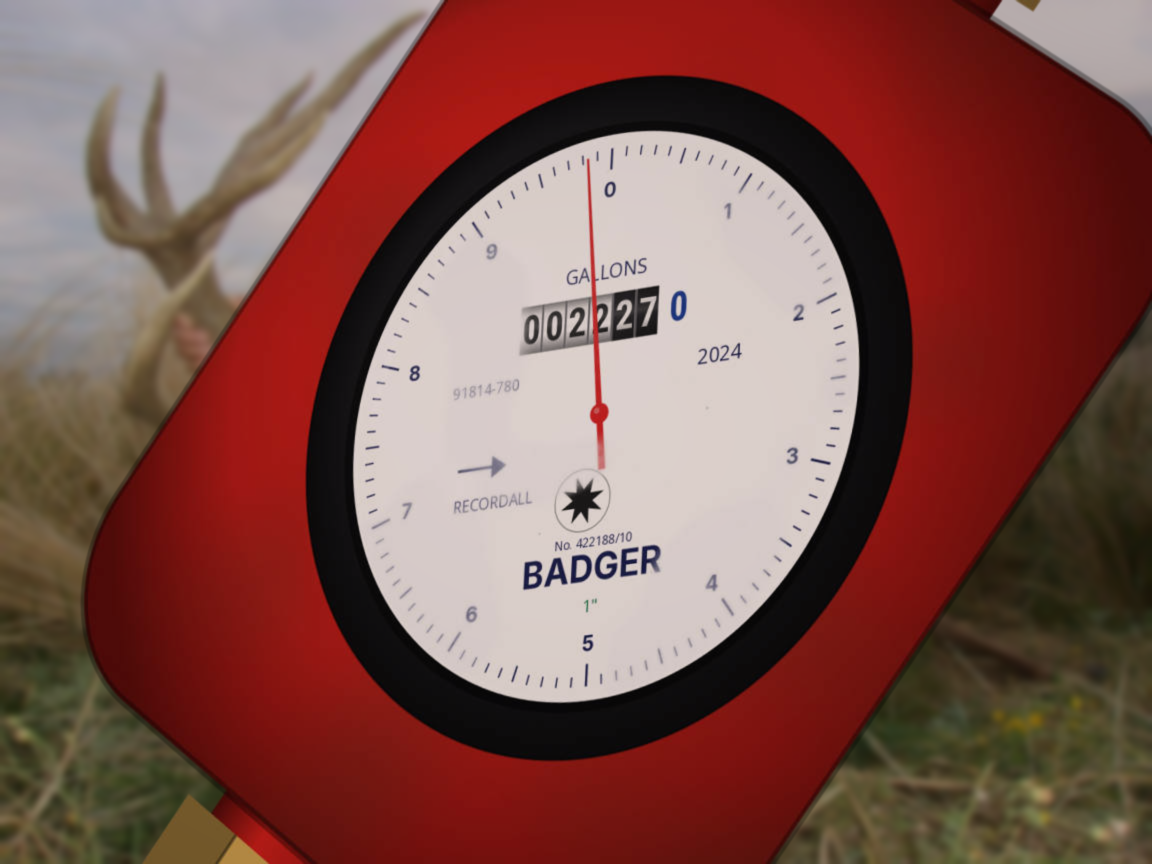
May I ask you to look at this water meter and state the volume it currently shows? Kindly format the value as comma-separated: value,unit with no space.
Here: 22269.8,gal
